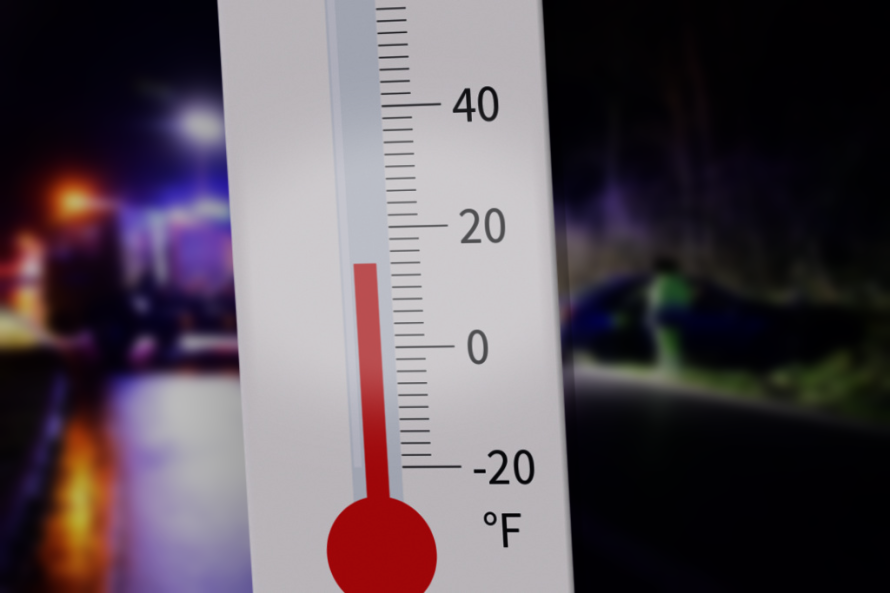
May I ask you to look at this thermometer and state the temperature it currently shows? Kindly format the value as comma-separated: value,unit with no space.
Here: 14,°F
